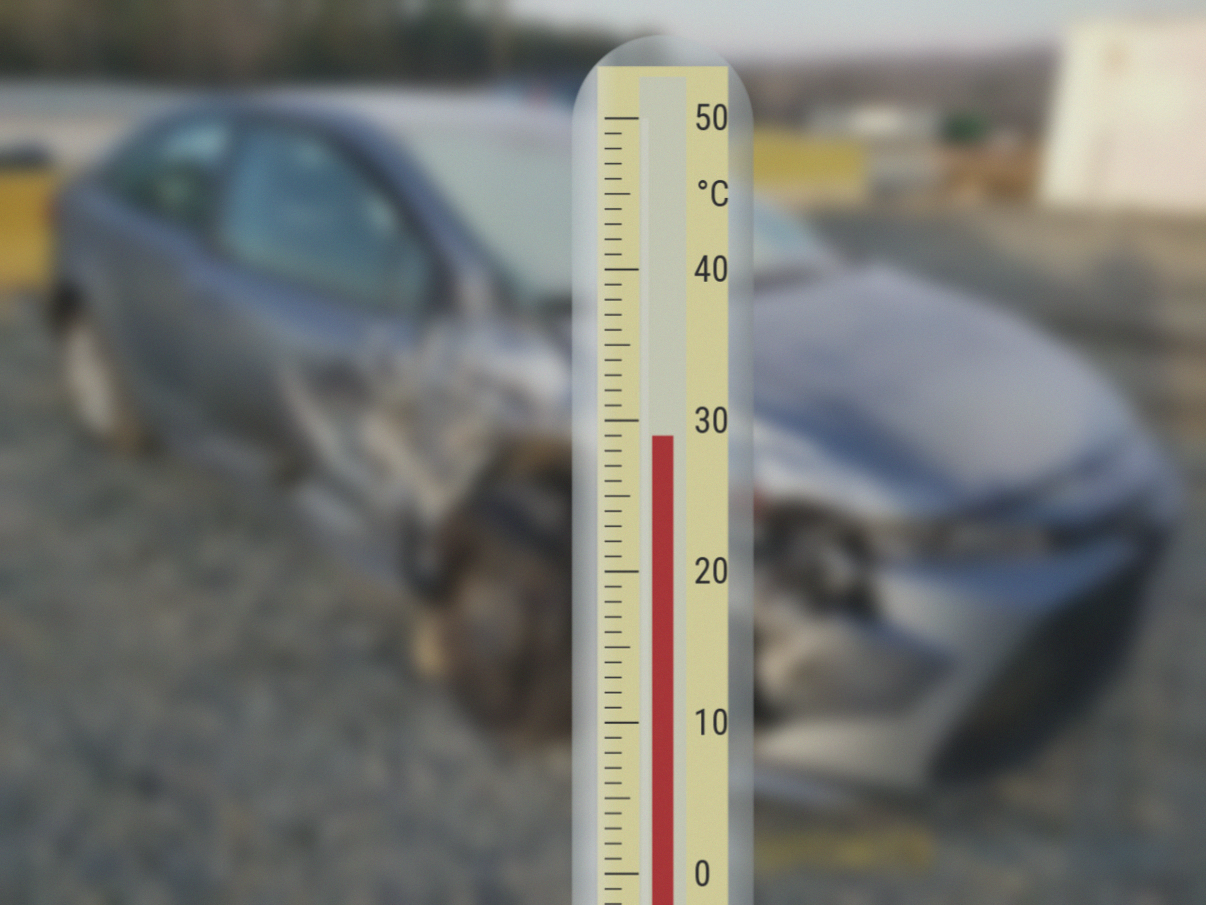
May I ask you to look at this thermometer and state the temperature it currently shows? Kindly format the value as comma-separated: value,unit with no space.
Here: 29,°C
